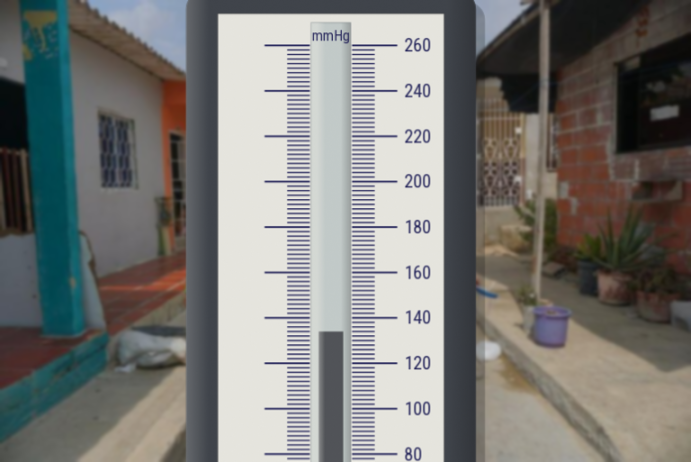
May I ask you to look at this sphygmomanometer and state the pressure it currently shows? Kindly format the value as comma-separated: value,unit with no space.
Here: 134,mmHg
